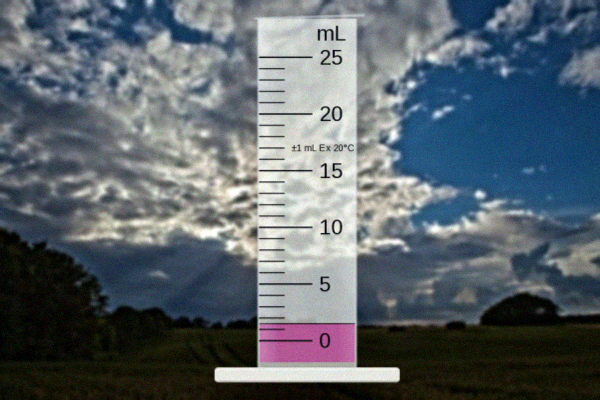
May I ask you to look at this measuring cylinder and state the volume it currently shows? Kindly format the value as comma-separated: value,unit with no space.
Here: 1.5,mL
